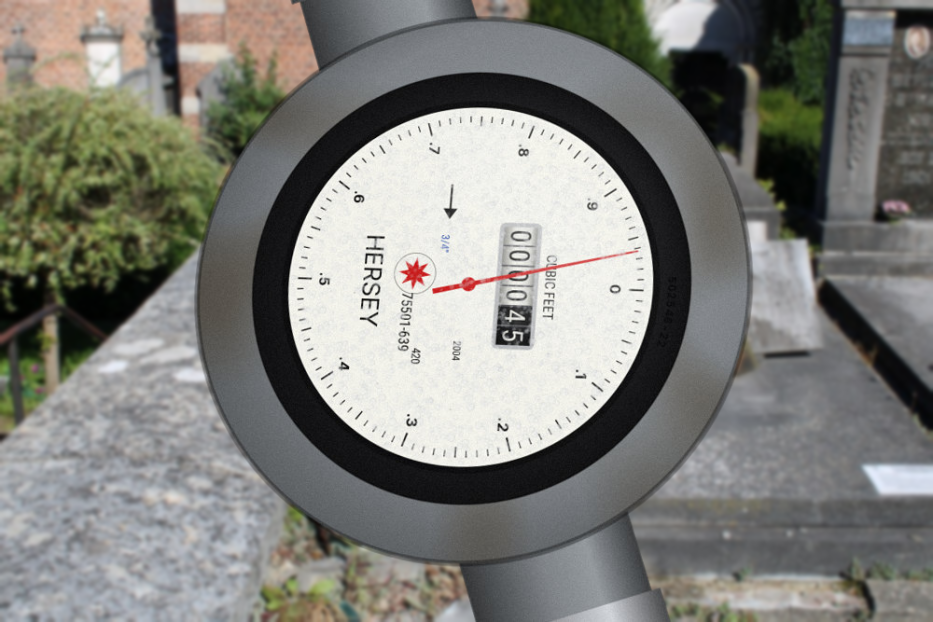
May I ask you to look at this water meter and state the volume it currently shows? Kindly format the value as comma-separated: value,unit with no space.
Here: 44.96,ft³
